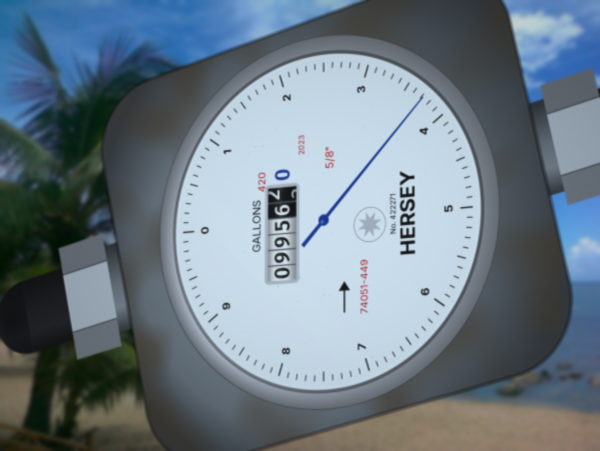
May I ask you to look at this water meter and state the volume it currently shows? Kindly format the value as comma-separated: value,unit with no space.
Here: 995623.7,gal
